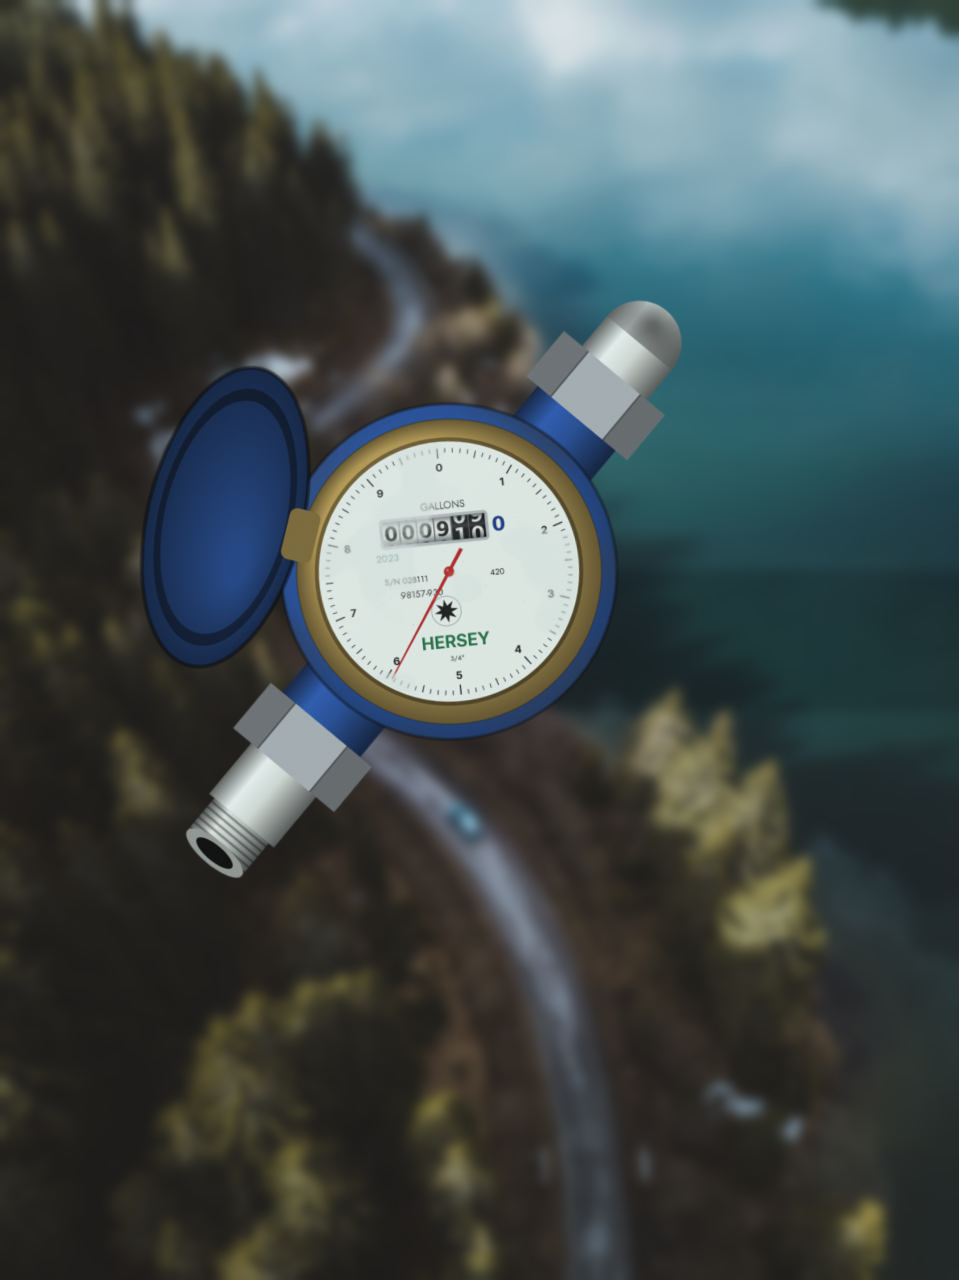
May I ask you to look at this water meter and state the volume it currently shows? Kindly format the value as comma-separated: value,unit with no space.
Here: 9095.9,gal
